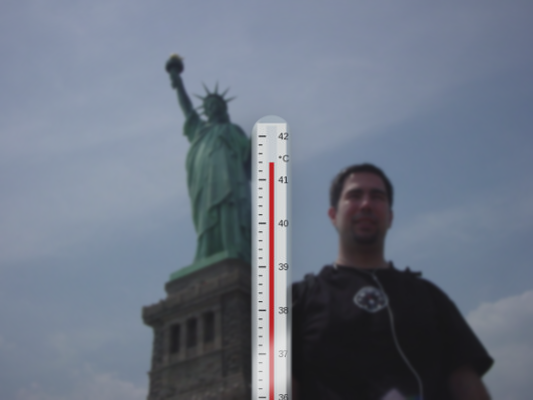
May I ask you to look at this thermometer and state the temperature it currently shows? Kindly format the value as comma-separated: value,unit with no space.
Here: 41.4,°C
